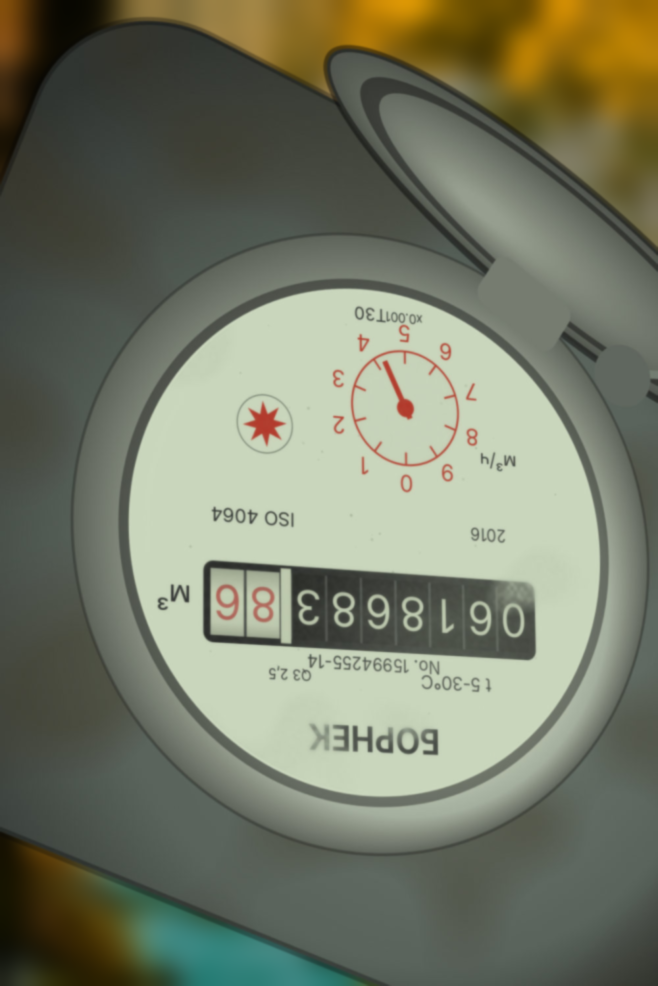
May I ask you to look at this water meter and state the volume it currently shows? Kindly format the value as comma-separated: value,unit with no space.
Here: 618683.864,m³
